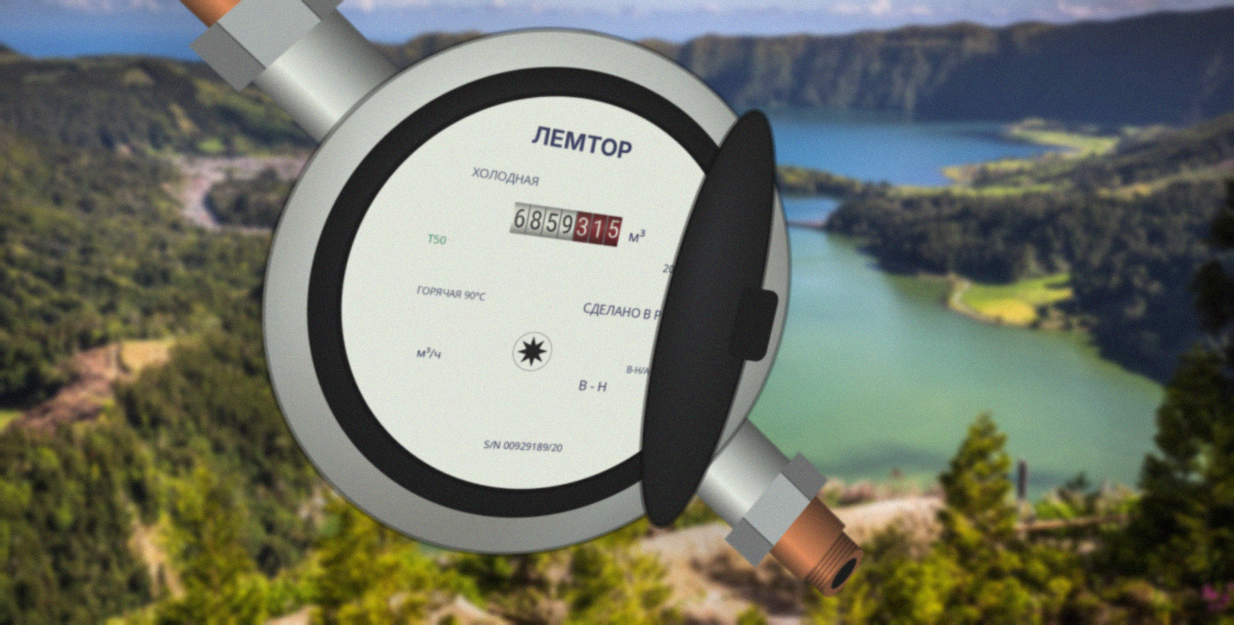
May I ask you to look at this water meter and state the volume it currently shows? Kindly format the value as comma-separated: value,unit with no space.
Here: 6859.315,m³
